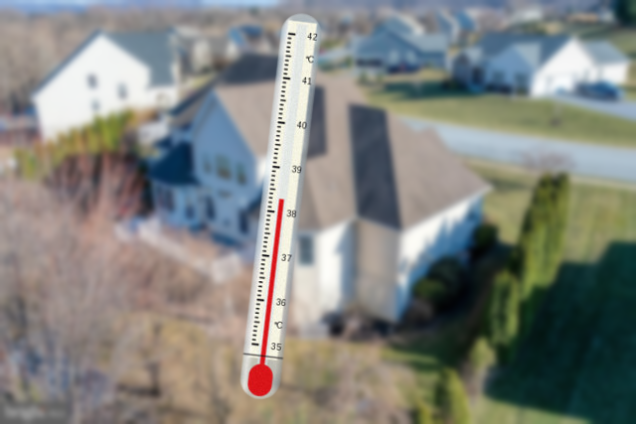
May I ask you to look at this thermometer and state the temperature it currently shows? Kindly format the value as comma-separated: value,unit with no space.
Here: 38.3,°C
